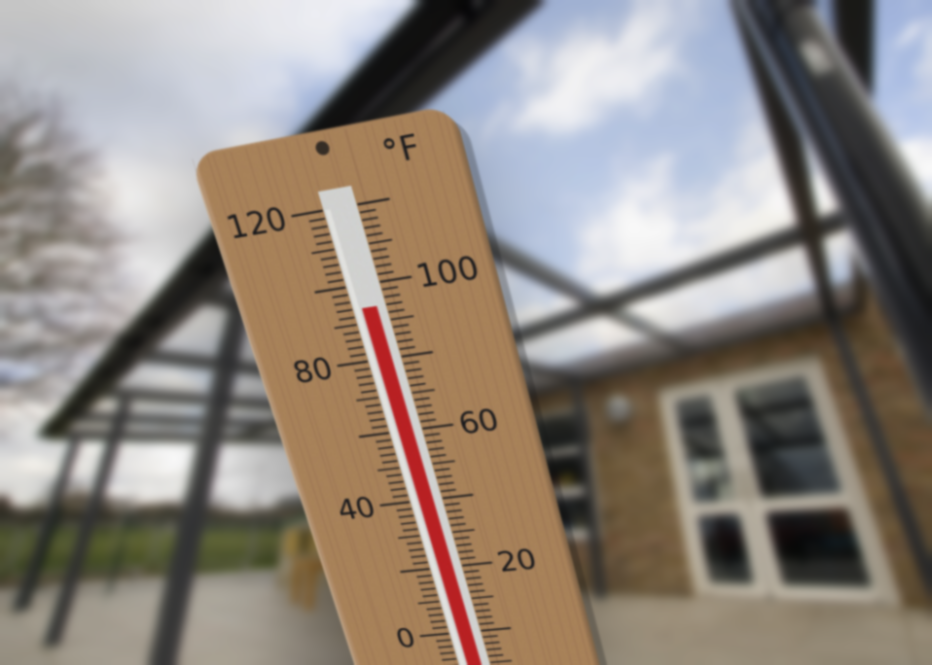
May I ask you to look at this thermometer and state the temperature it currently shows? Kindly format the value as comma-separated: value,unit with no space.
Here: 94,°F
